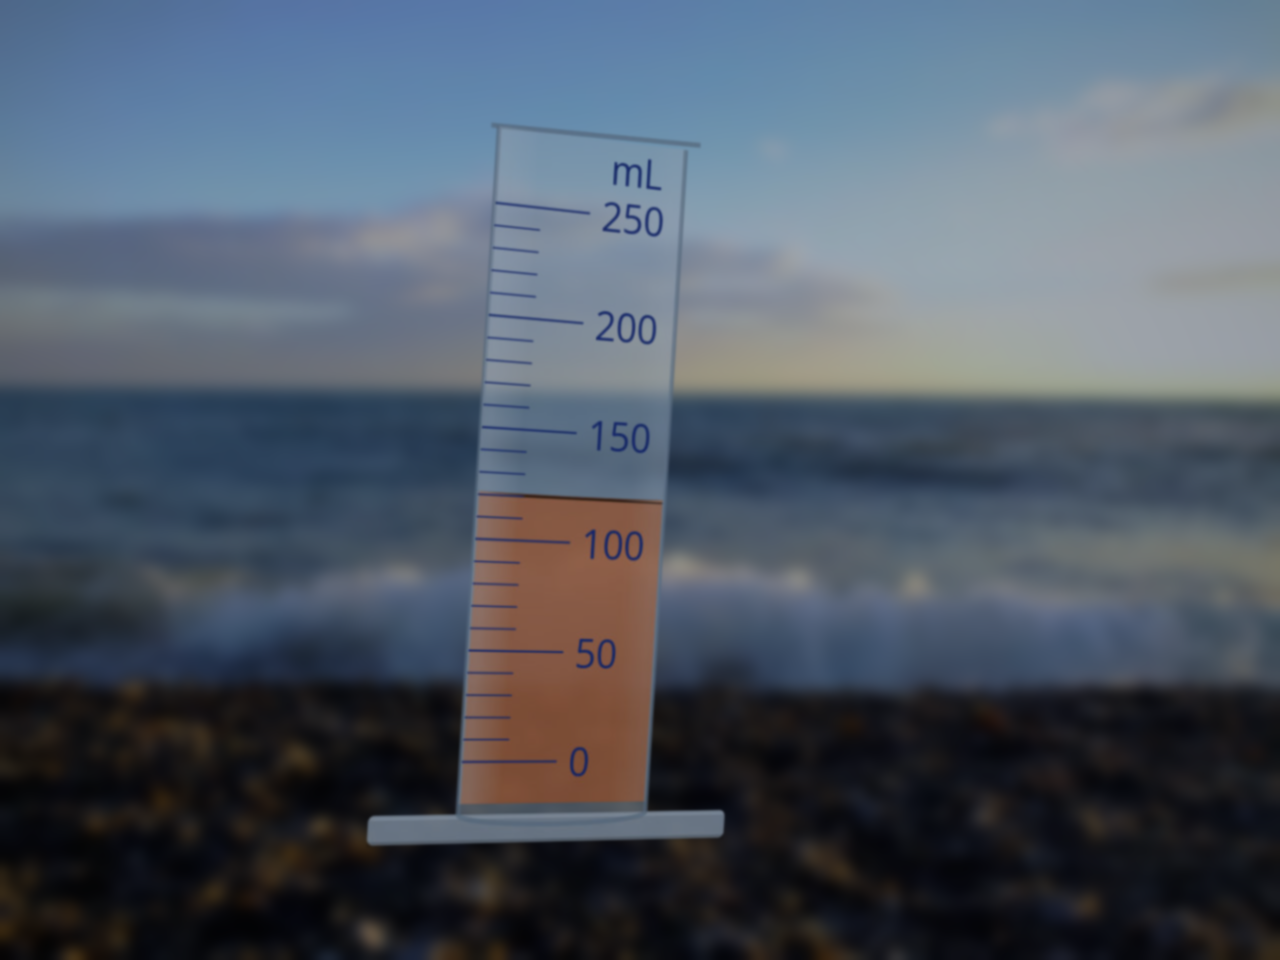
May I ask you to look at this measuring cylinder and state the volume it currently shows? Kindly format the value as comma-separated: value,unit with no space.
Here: 120,mL
